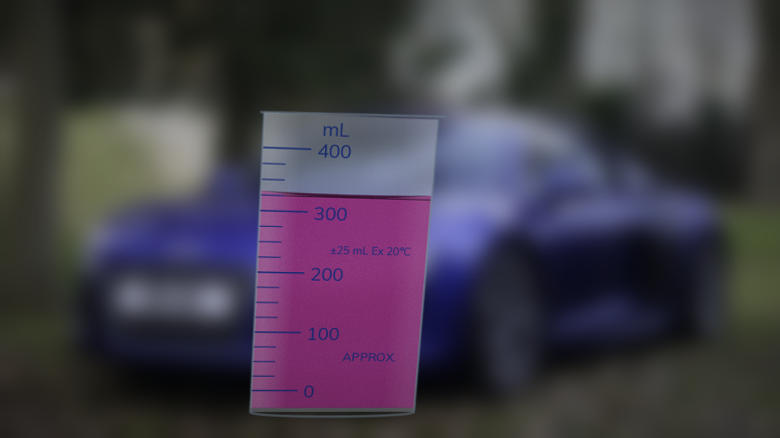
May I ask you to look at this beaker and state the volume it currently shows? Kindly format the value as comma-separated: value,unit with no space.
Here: 325,mL
